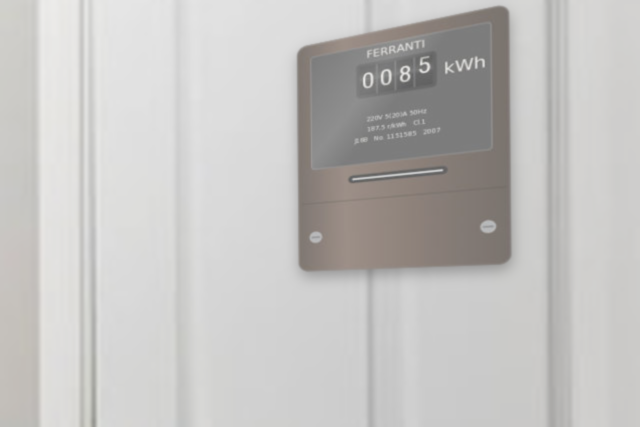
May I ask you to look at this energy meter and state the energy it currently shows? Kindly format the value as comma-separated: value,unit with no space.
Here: 85,kWh
